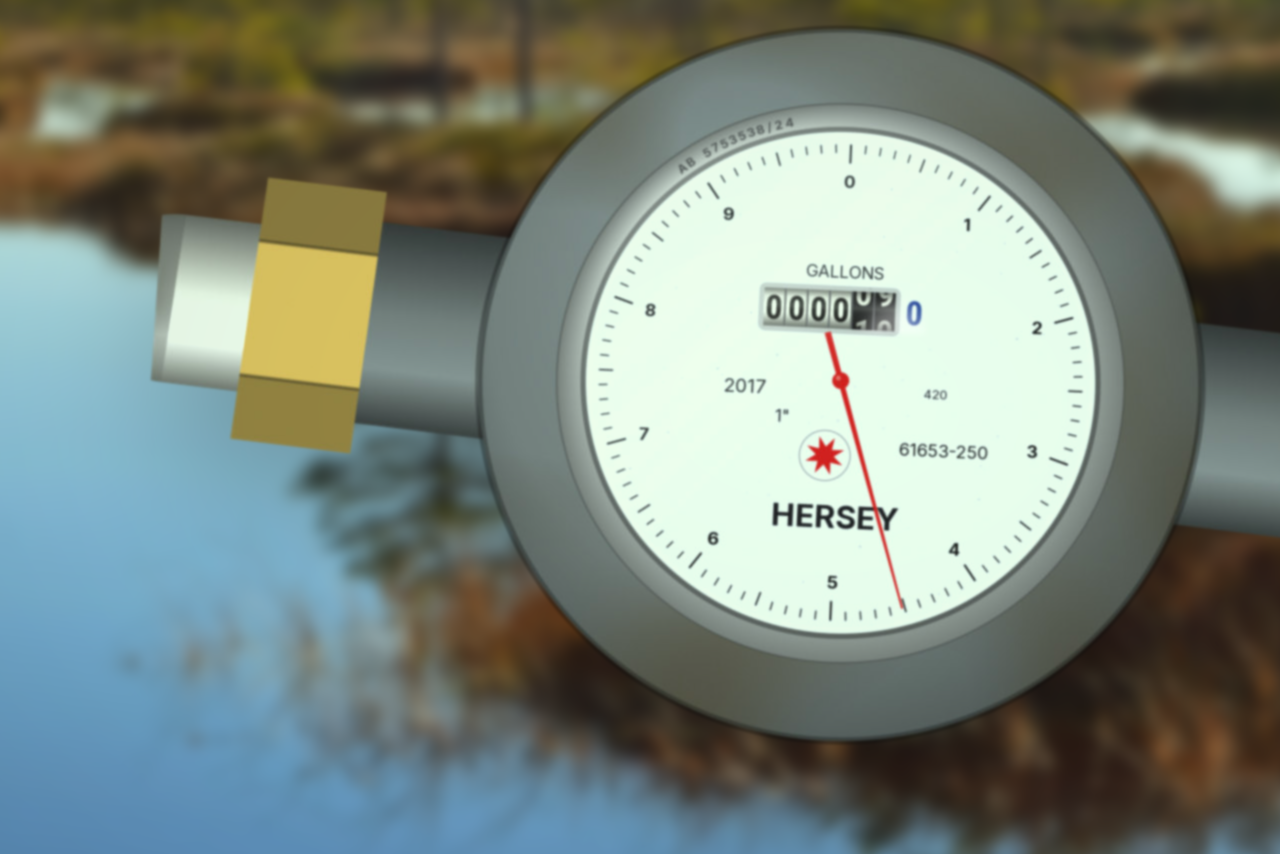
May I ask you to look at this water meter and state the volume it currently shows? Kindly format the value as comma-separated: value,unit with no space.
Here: 94.5,gal
